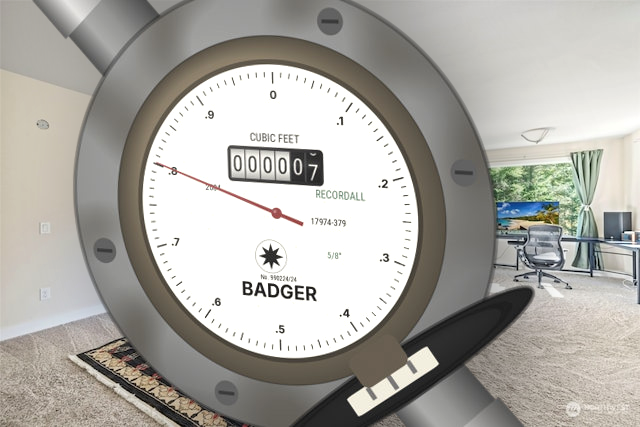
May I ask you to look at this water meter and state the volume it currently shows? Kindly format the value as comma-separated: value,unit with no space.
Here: 6.80,ft³
